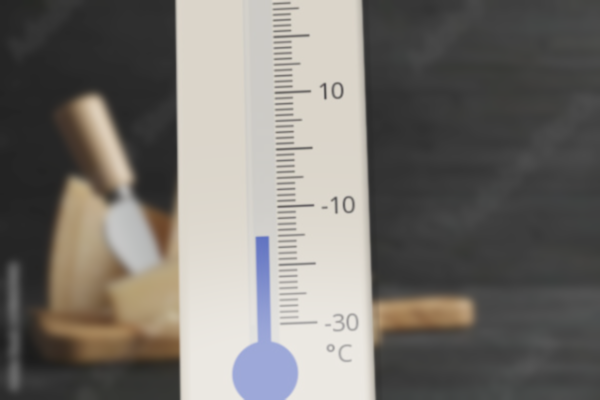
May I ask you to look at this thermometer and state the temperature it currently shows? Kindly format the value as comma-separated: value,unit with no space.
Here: -15,°C
